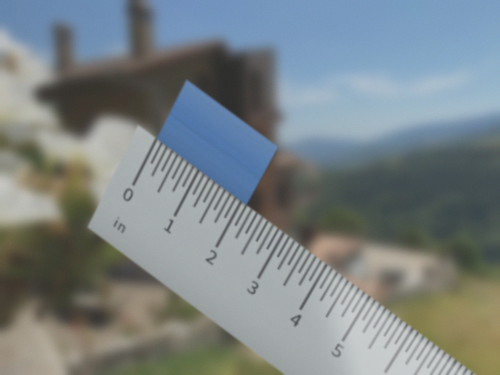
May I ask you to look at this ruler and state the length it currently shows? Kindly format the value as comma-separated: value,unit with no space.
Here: 2.125,in
